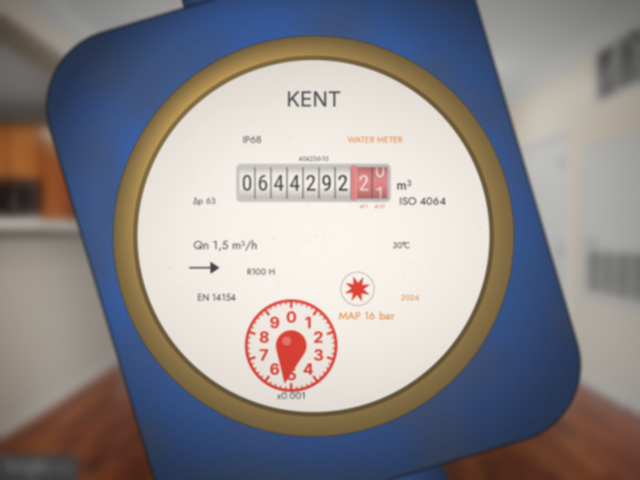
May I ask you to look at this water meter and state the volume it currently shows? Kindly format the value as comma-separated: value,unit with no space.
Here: 644292.205,m³
